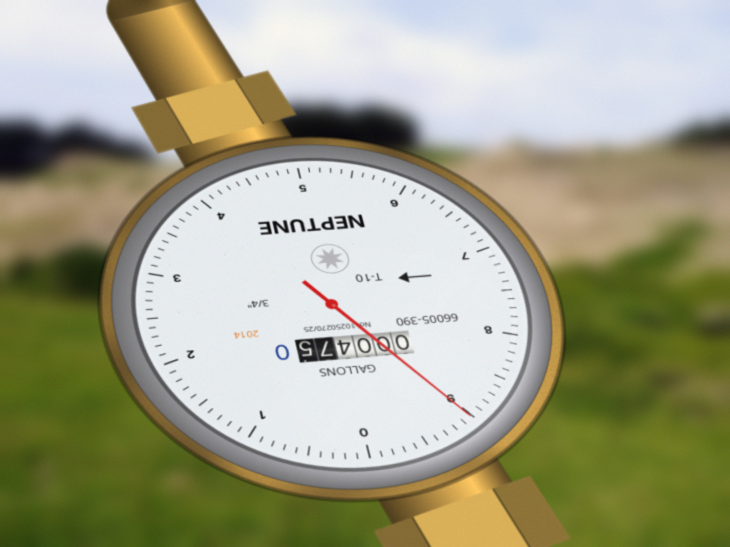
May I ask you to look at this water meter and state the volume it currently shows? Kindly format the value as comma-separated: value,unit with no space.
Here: 4749.0,gal
